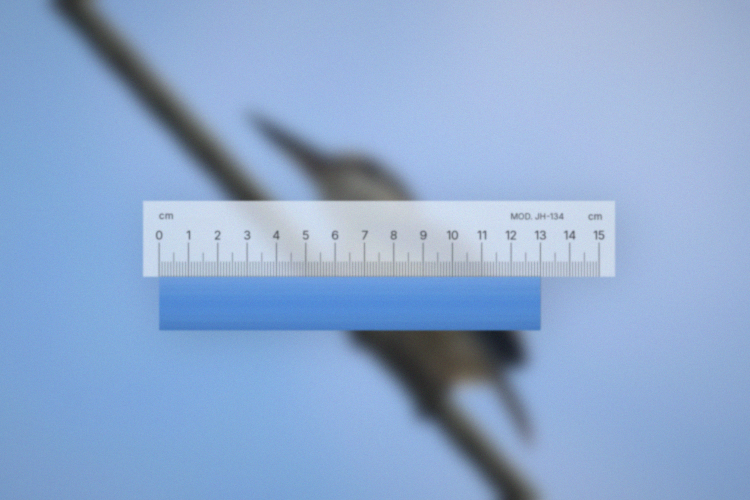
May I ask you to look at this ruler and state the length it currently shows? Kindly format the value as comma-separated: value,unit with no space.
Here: 13,cm
